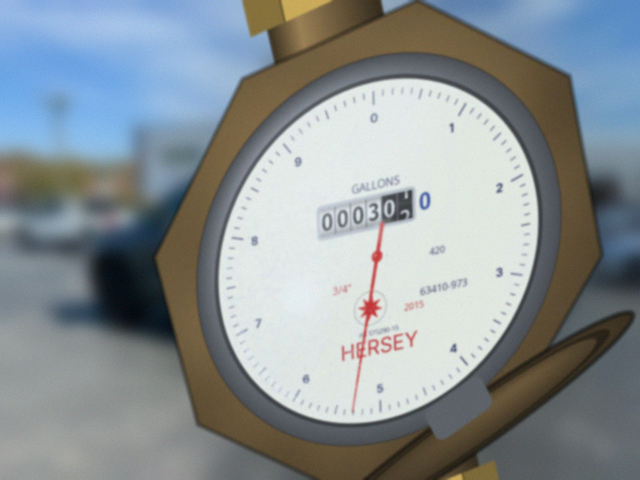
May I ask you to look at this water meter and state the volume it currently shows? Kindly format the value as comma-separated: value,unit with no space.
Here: 3015.3,gal
